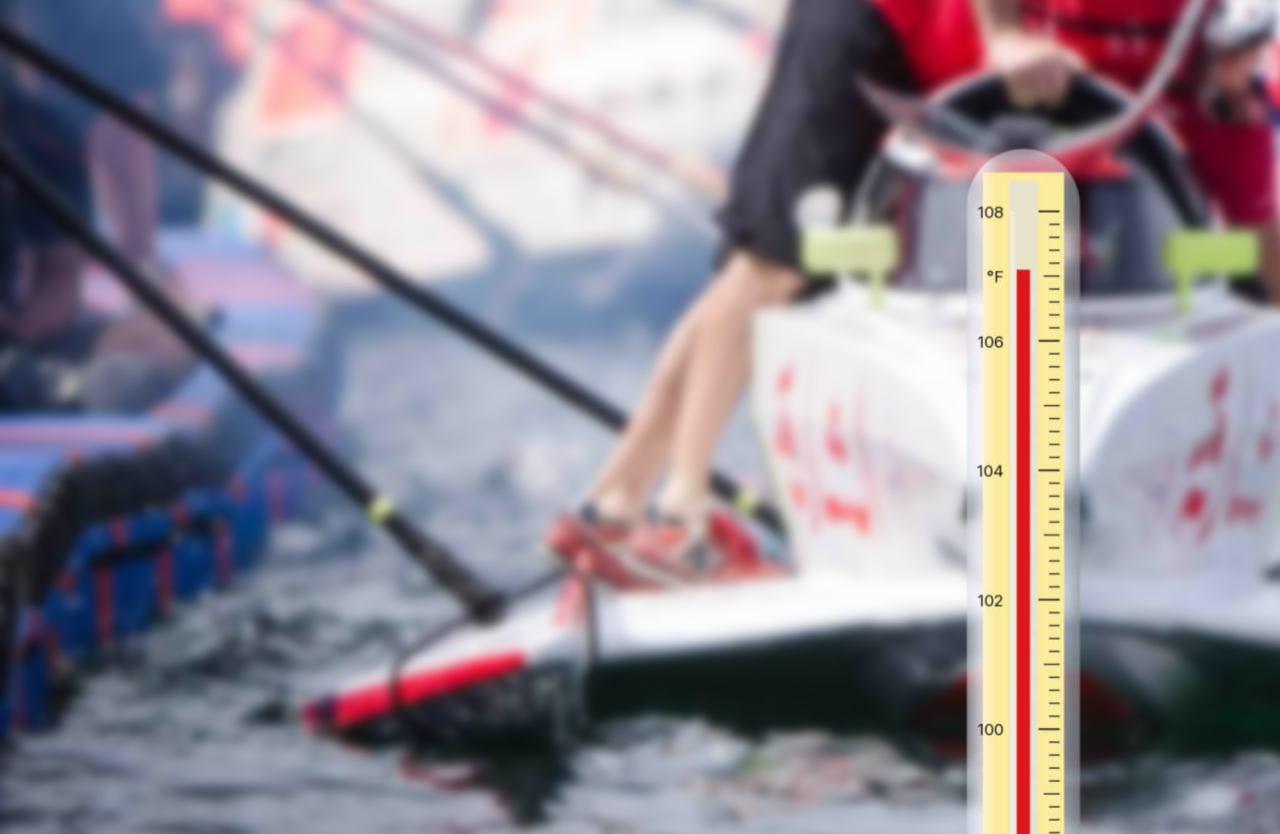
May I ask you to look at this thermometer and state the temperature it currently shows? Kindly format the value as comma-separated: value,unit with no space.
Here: 107.1,°F
